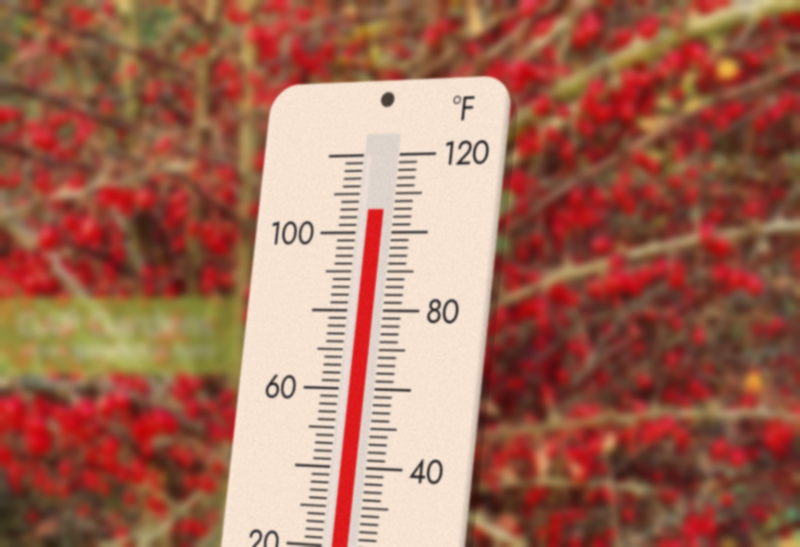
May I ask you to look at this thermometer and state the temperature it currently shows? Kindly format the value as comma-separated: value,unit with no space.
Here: 106,°F
